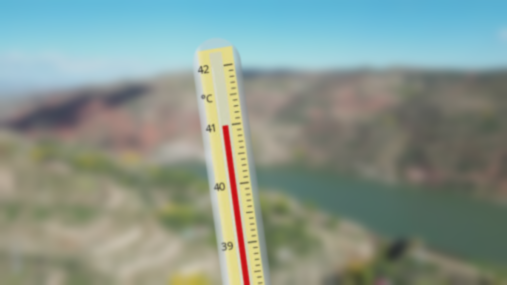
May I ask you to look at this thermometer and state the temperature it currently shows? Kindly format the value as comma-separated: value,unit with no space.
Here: 41,°C
